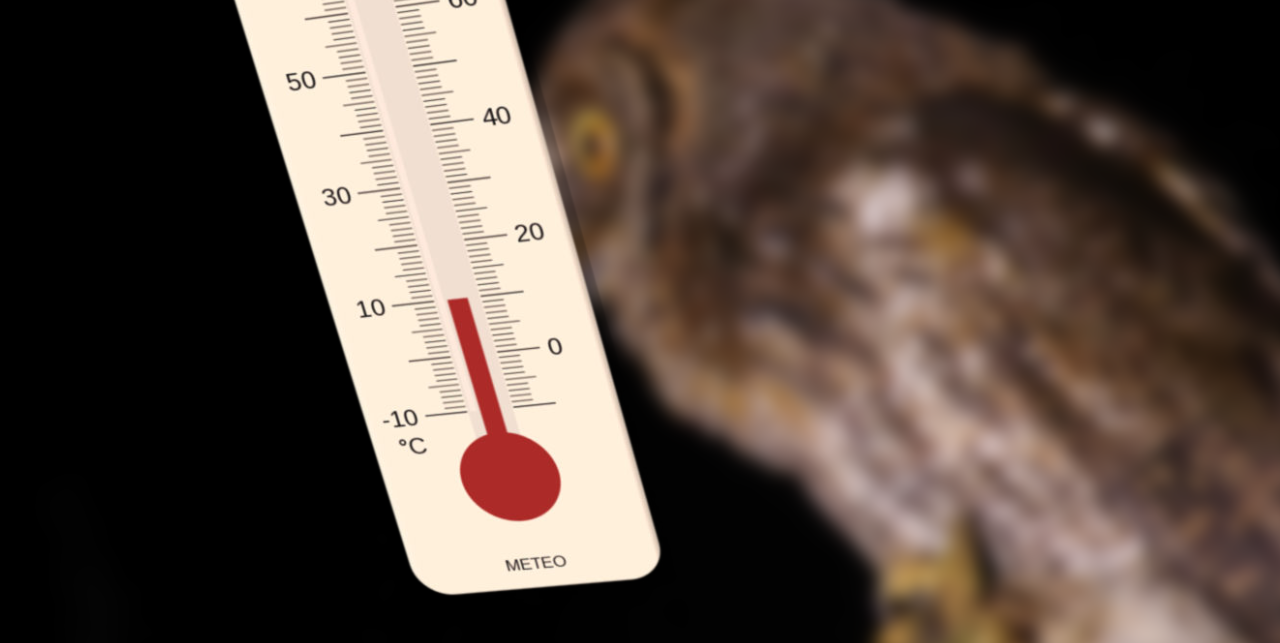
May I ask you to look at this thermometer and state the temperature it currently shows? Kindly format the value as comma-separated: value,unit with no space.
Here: 10,°C
